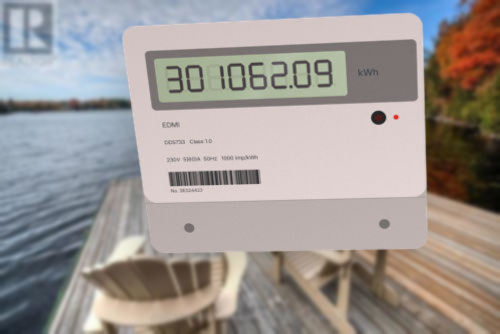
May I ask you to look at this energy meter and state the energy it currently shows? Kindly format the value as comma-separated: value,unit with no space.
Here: 301062.09,kWh
